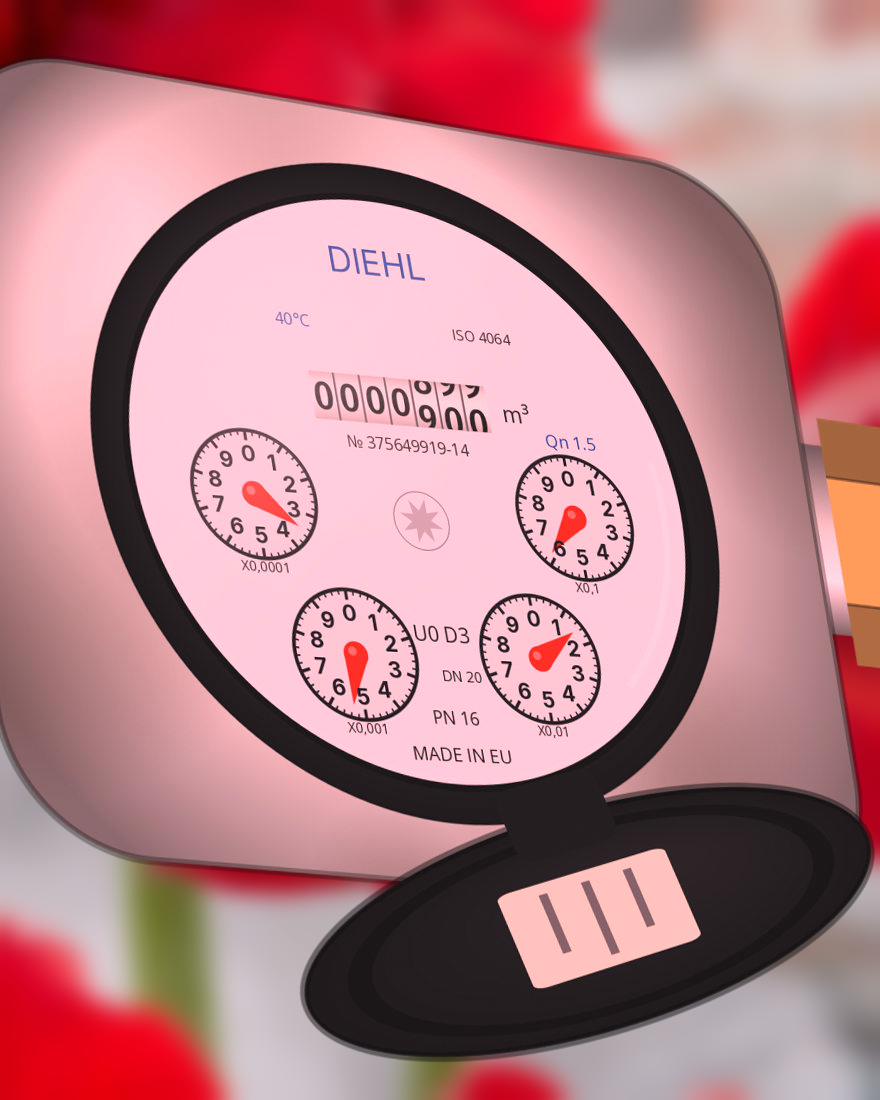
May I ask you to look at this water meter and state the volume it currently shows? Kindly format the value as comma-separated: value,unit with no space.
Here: 899.6153,m³
